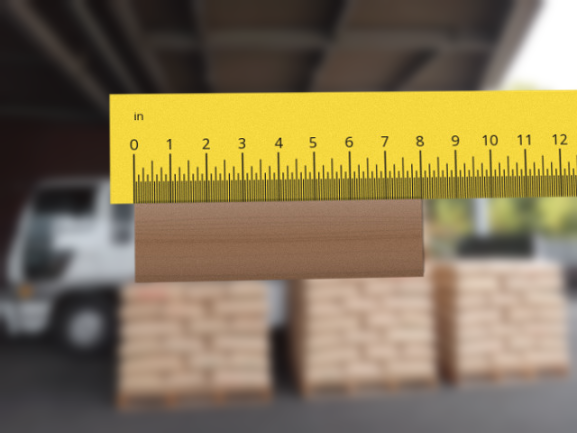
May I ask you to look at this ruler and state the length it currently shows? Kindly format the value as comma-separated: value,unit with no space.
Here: 8,in
